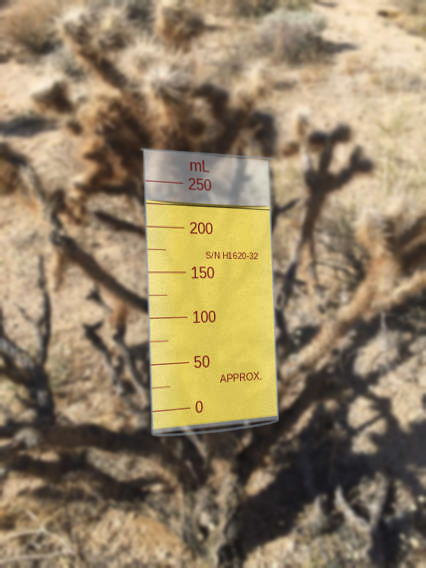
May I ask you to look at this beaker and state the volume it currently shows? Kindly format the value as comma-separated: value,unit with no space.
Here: 225,mL
